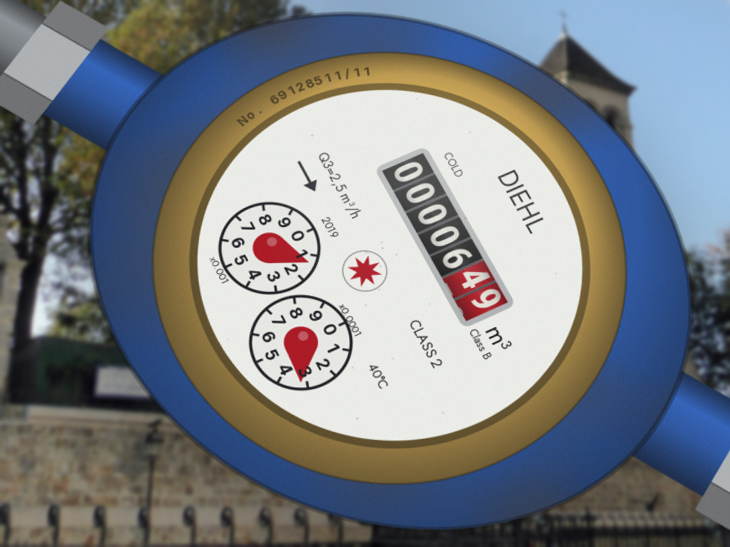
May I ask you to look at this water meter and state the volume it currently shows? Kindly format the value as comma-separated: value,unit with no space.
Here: 6.4913,m³
